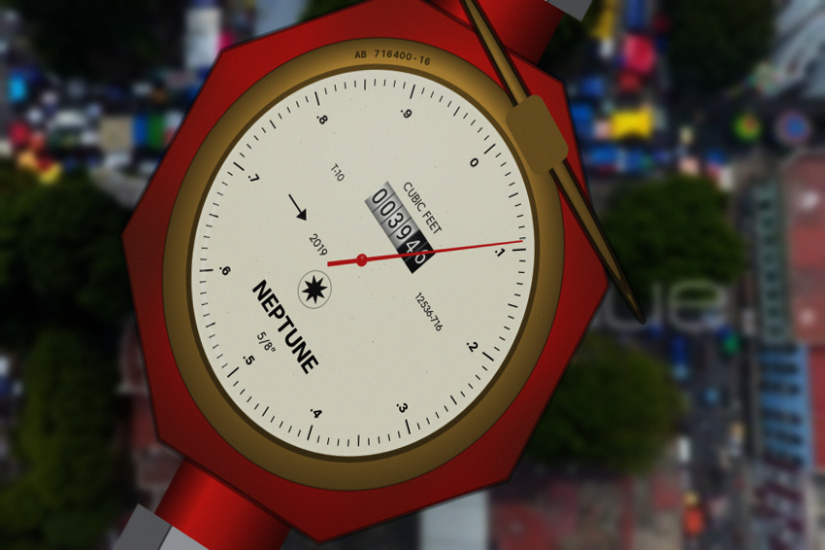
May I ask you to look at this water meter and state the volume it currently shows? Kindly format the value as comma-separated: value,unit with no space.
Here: 3946.09,ft³
